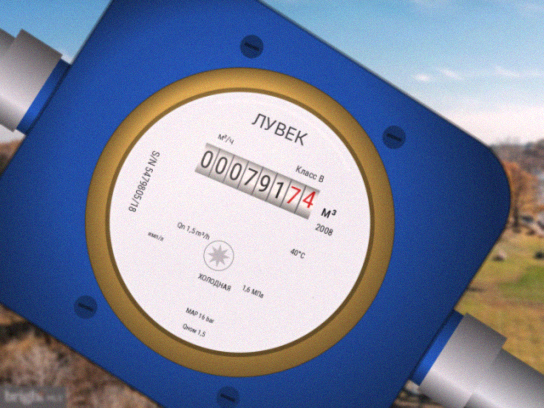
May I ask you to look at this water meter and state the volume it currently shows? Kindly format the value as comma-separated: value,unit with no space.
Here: 791.74,m³
